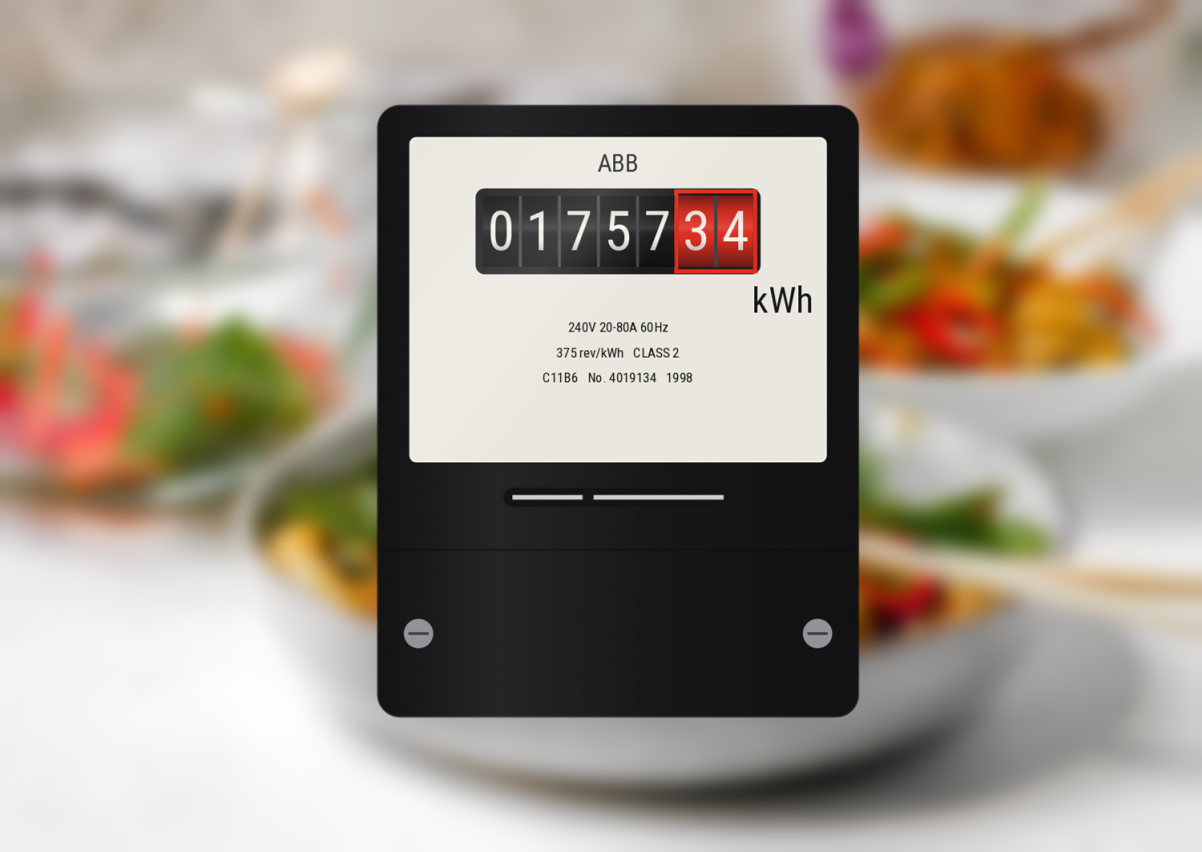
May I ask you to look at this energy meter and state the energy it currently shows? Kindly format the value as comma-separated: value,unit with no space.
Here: 1757.34,kWh
